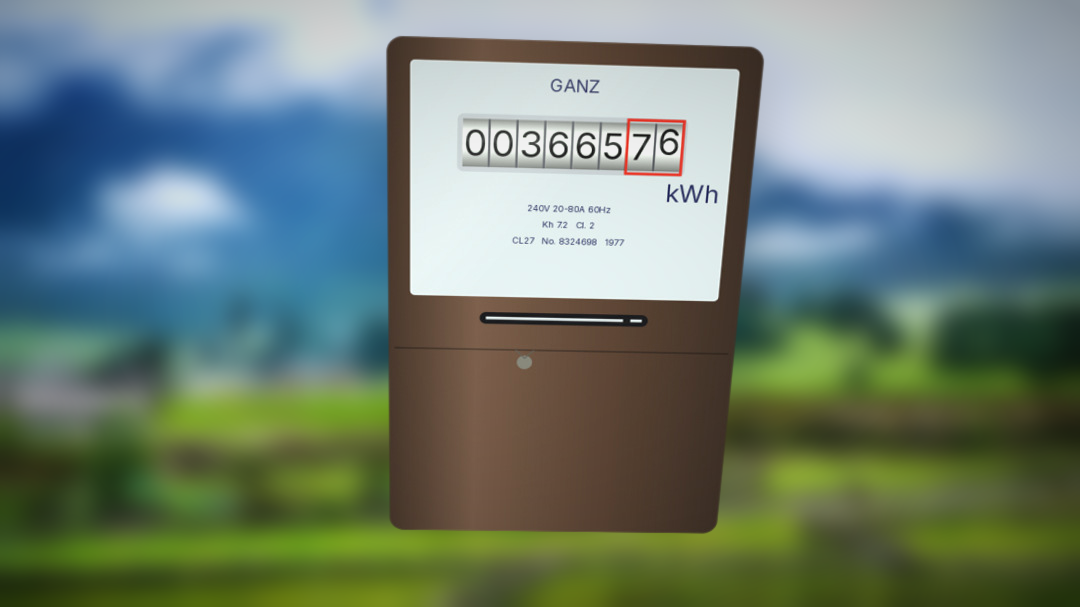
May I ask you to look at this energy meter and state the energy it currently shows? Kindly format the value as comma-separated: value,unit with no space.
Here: 3665.76,kWh
